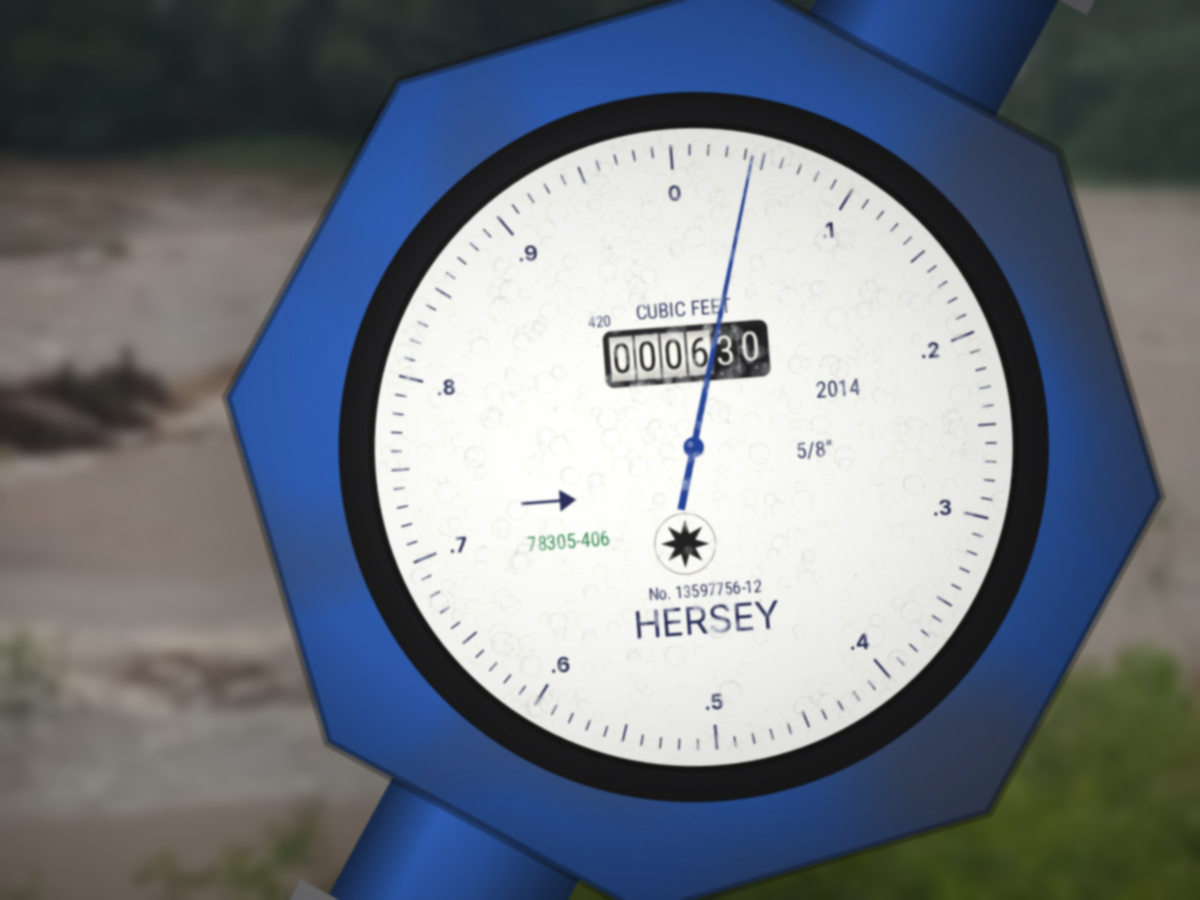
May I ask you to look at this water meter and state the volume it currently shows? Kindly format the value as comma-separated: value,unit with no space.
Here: 630.04,ft³
